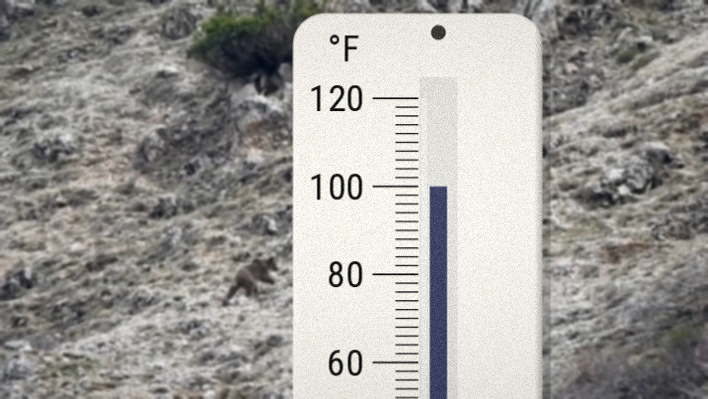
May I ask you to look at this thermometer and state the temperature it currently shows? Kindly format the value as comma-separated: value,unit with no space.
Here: 100,°F
